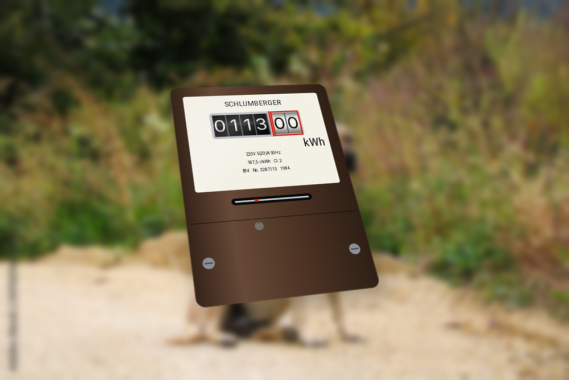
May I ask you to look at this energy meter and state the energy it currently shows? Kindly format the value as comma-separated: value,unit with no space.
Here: 113.00,kWh
